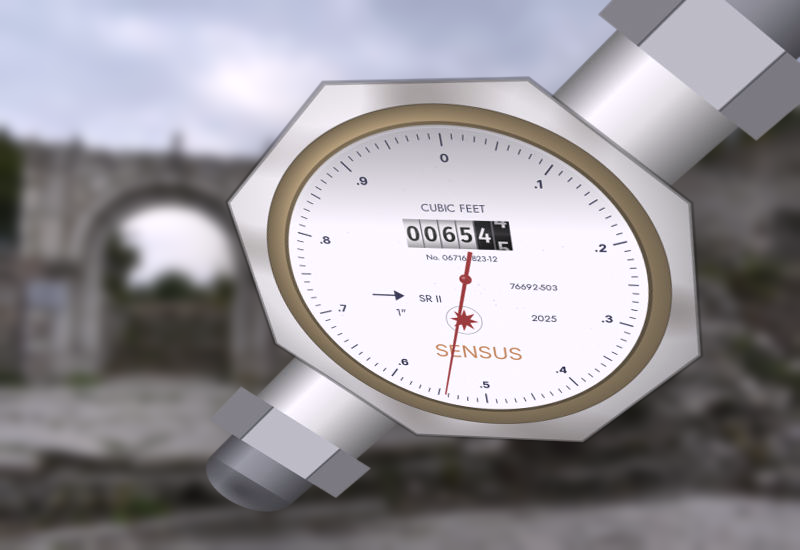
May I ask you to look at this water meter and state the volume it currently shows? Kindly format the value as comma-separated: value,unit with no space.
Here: 6544.54,ft³
